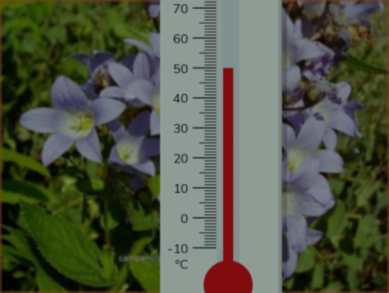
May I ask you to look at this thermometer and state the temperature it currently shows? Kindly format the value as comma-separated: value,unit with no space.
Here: 50,°C
